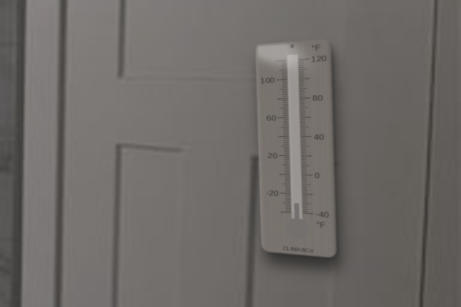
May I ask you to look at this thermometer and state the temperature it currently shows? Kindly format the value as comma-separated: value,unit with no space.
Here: -30,°F
